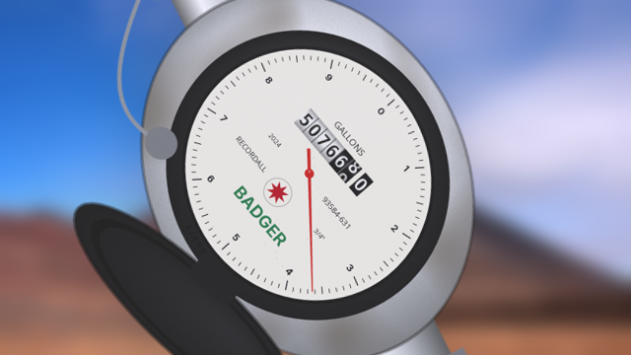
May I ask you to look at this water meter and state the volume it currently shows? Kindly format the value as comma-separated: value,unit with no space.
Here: 5076683.6,gal
